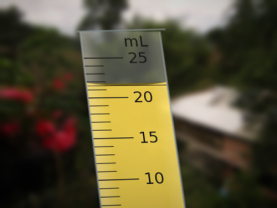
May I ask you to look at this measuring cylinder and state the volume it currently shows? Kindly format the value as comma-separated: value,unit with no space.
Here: 21.5,mL
